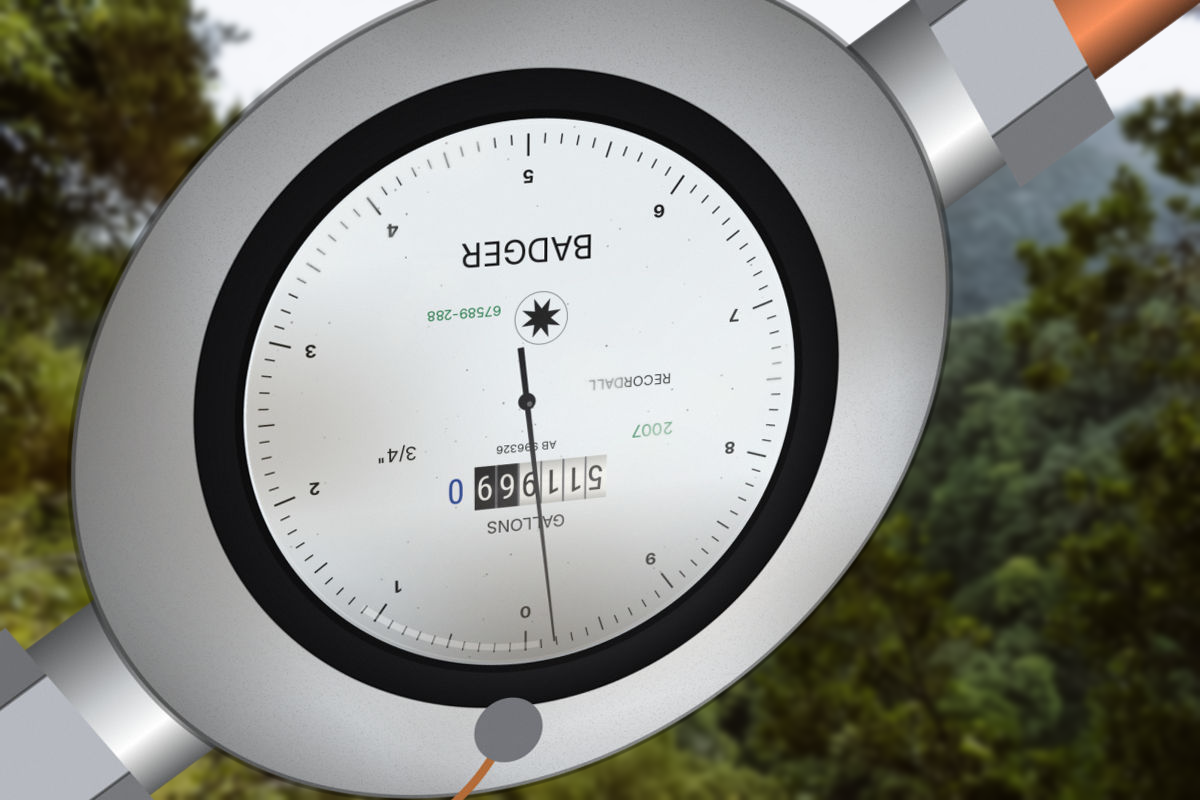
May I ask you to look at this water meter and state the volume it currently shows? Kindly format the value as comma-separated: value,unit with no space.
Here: 5119689.8,gal
